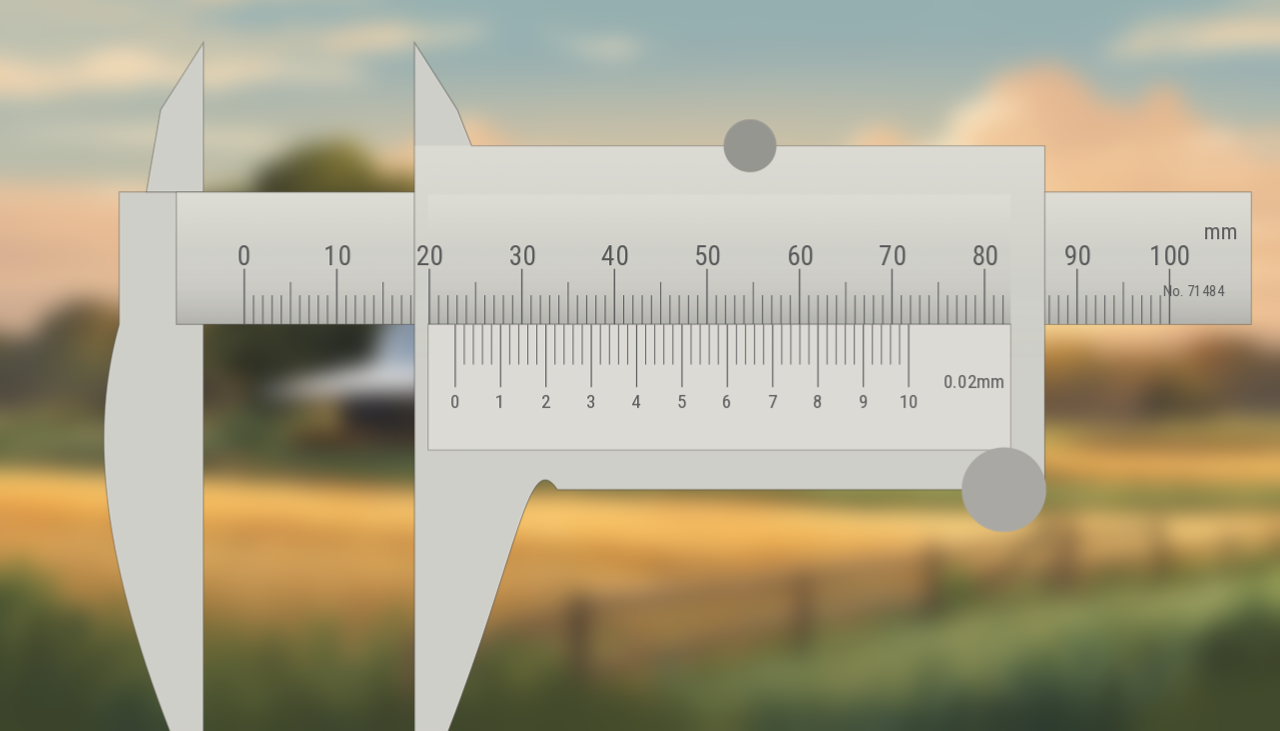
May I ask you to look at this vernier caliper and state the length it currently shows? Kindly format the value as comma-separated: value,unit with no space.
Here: 22.8,mm
